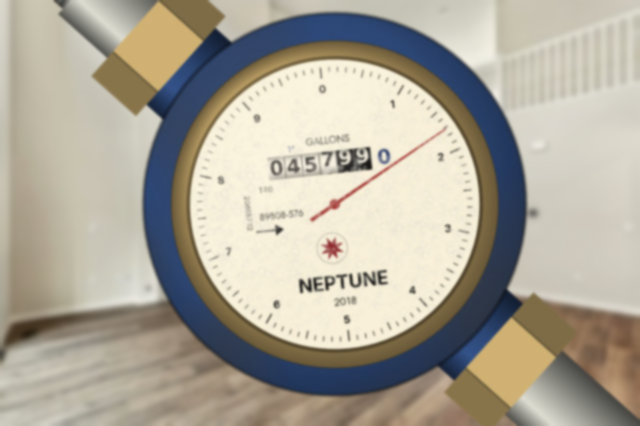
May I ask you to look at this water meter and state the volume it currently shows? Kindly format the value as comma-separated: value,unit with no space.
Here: 457991.7,gal
